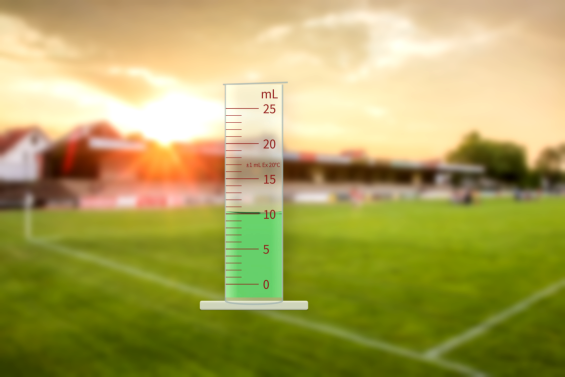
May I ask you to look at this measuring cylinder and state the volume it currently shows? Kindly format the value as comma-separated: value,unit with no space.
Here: 10,mL
